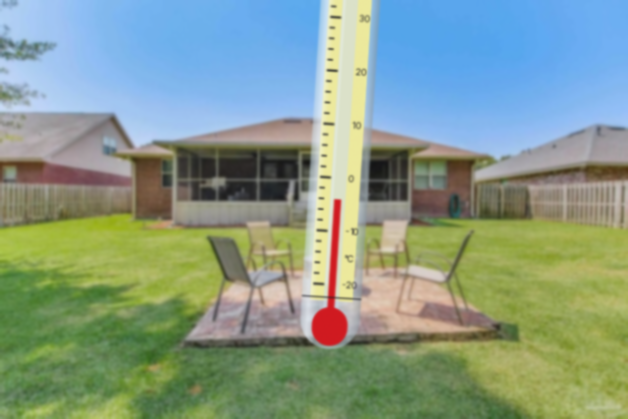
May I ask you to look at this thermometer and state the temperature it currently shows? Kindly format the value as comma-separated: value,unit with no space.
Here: -4,°C
